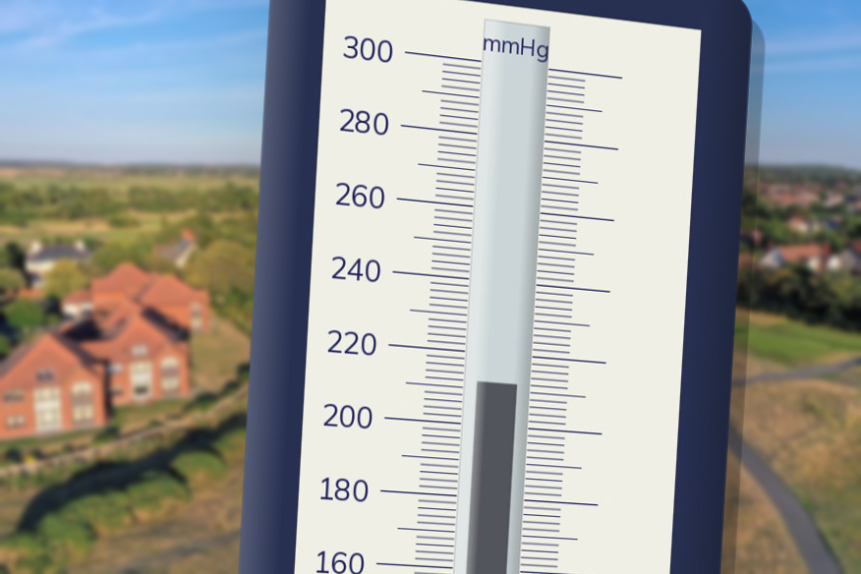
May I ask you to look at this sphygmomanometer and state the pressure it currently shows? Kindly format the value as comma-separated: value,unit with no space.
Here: 212,mmHg
